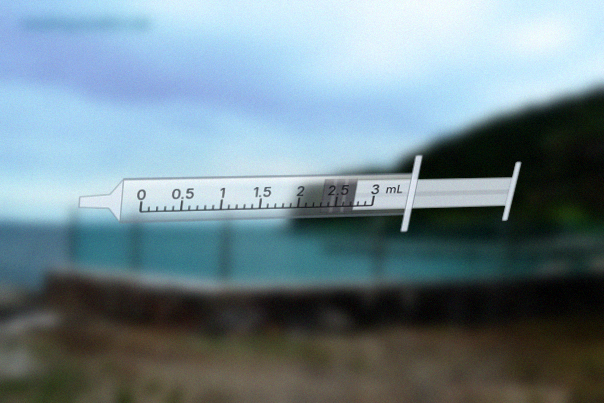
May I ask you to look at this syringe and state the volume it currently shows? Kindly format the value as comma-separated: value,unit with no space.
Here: 2.3,mL
